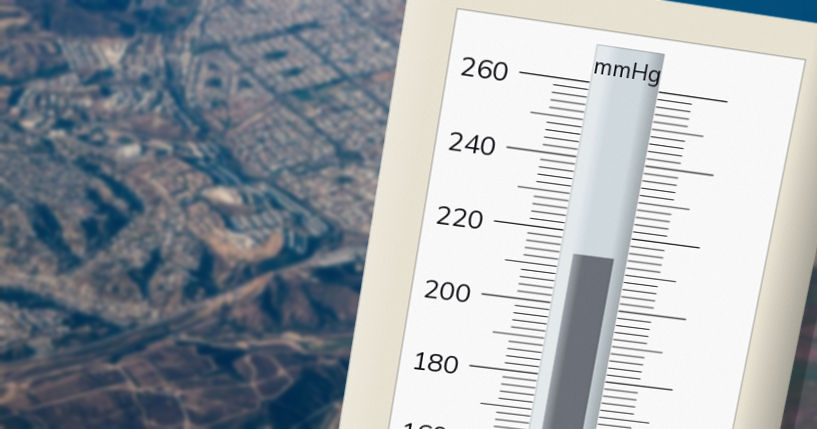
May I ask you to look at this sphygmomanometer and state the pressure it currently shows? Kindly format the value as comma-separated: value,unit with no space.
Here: 214,mmHg
